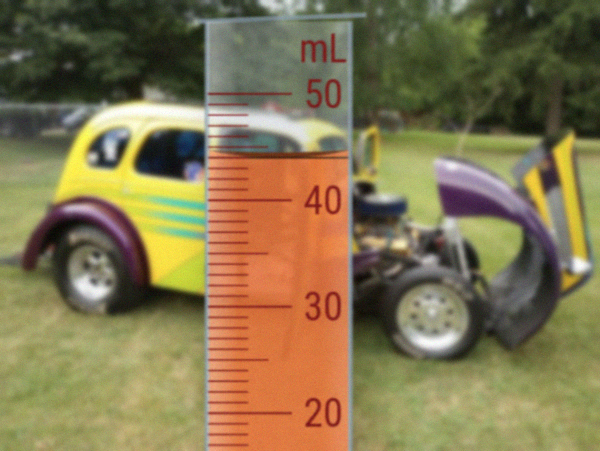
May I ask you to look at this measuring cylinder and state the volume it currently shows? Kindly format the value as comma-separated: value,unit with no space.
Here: 44,mL
